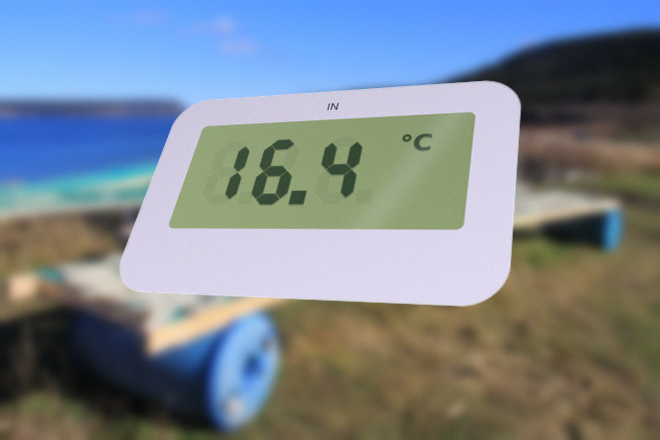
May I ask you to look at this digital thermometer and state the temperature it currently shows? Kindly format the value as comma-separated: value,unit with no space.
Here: 16.4,°C
